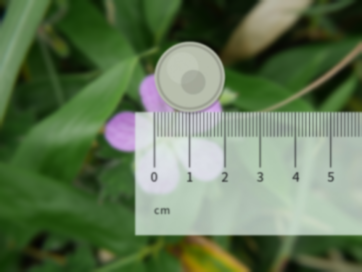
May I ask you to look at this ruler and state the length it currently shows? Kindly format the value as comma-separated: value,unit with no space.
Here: 2,cm
